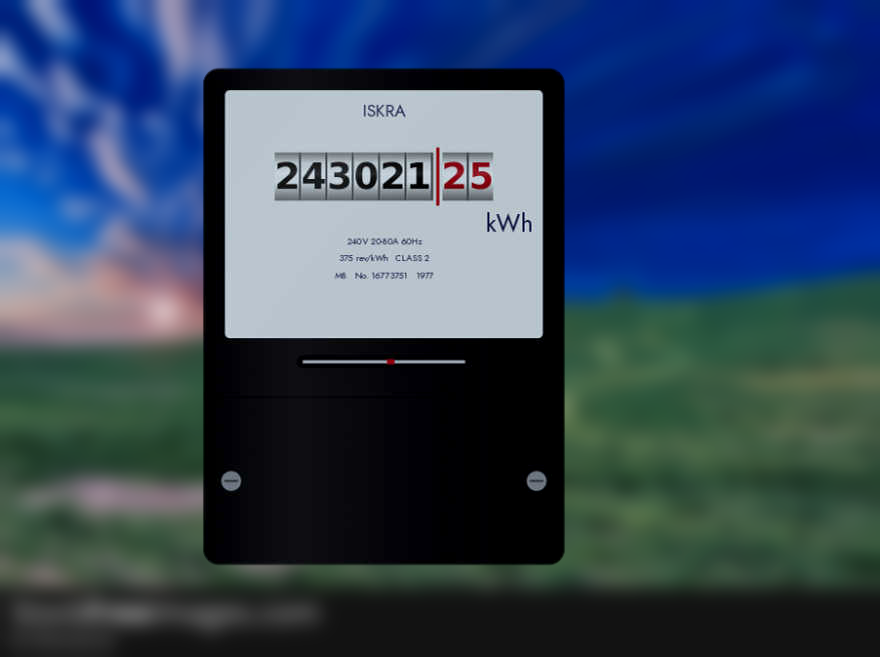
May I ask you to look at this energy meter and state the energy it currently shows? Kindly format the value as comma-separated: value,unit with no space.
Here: 243021.25,kWh
